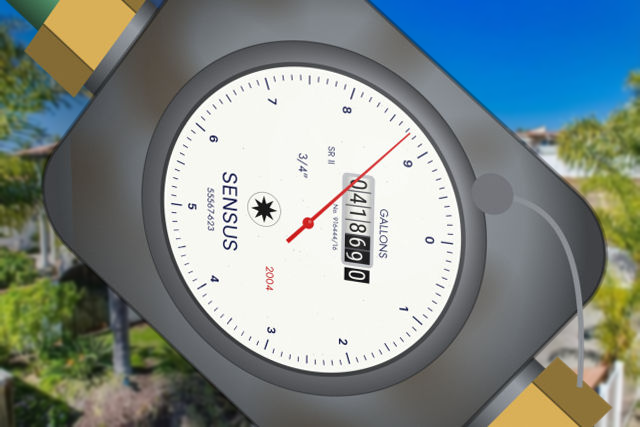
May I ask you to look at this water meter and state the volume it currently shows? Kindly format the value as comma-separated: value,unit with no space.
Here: 418688.7,gal
